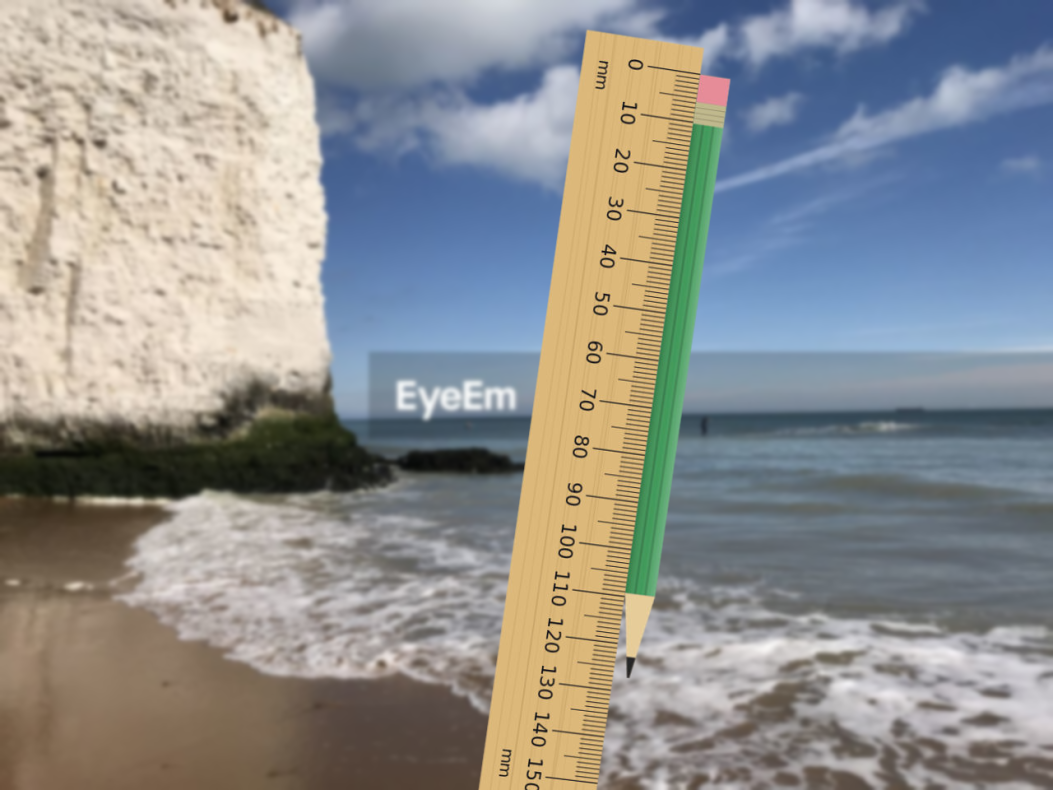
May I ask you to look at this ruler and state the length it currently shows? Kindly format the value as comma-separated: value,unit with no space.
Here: 127,mm
